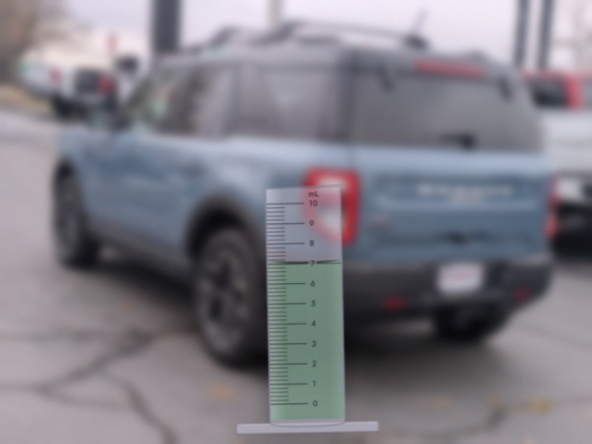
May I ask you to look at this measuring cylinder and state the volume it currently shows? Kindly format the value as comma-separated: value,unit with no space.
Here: 7,mL
